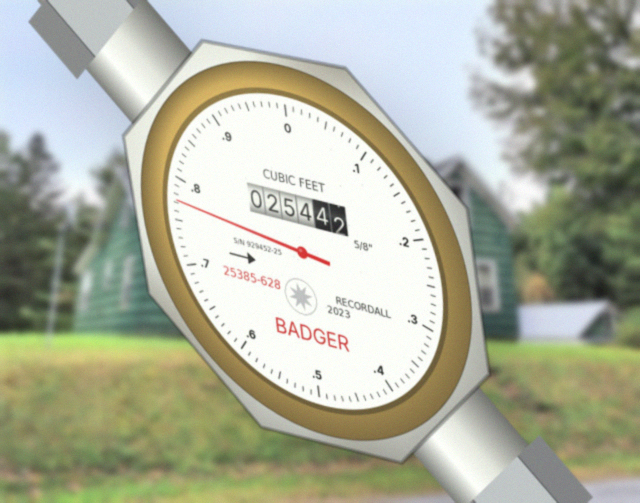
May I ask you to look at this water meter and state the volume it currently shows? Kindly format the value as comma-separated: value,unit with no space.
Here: 25441.77,ft³
